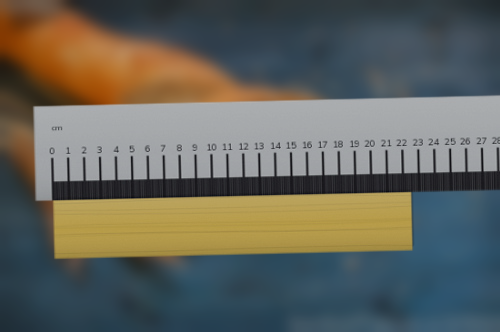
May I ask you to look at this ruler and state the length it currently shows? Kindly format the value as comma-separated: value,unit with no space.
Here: 22.5,cm
